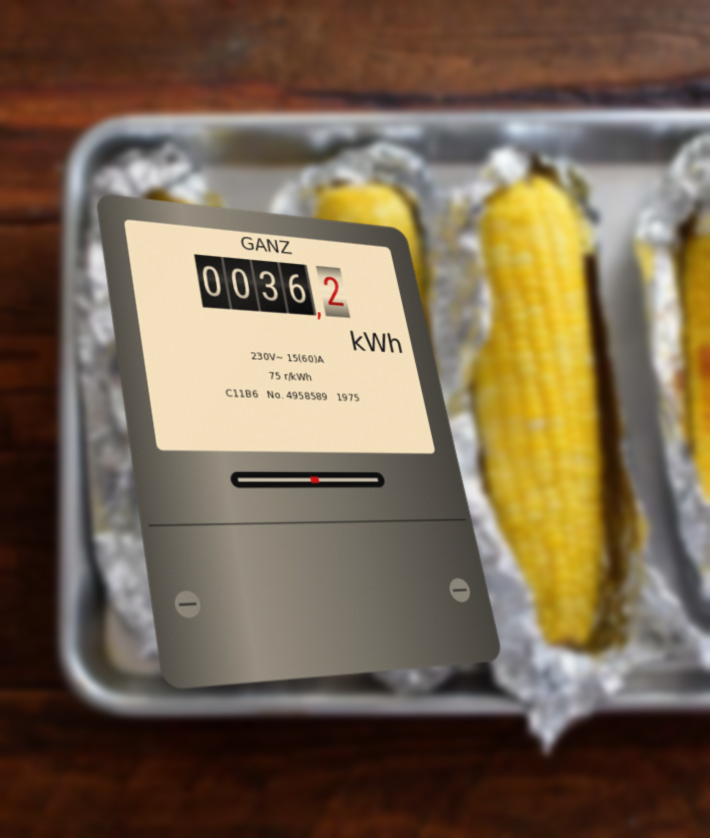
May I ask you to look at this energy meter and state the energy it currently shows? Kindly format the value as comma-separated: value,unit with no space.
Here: 36.2,kWh
